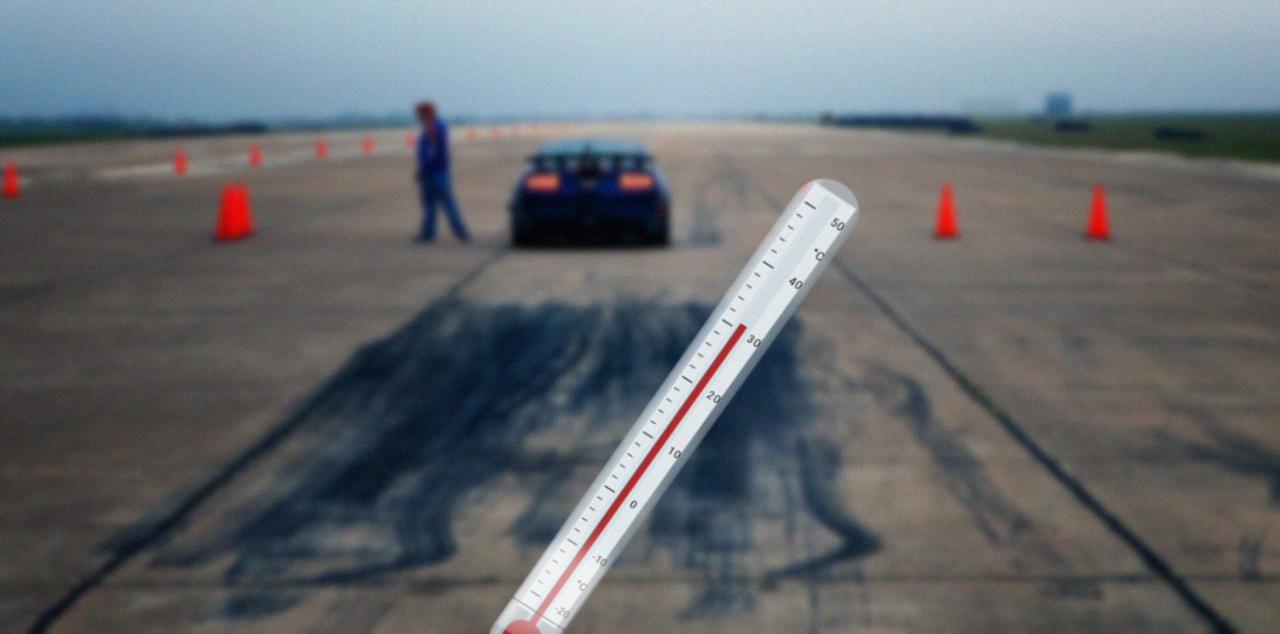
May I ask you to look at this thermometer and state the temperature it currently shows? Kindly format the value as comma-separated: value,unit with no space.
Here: 31,°C
